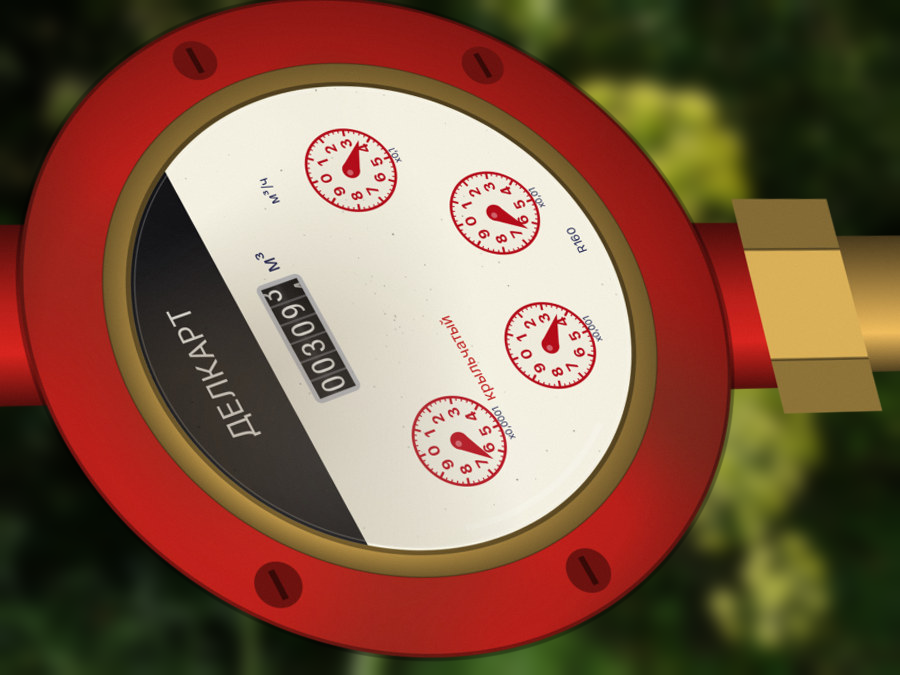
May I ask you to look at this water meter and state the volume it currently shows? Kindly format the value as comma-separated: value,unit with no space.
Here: 3093.3636,m³
